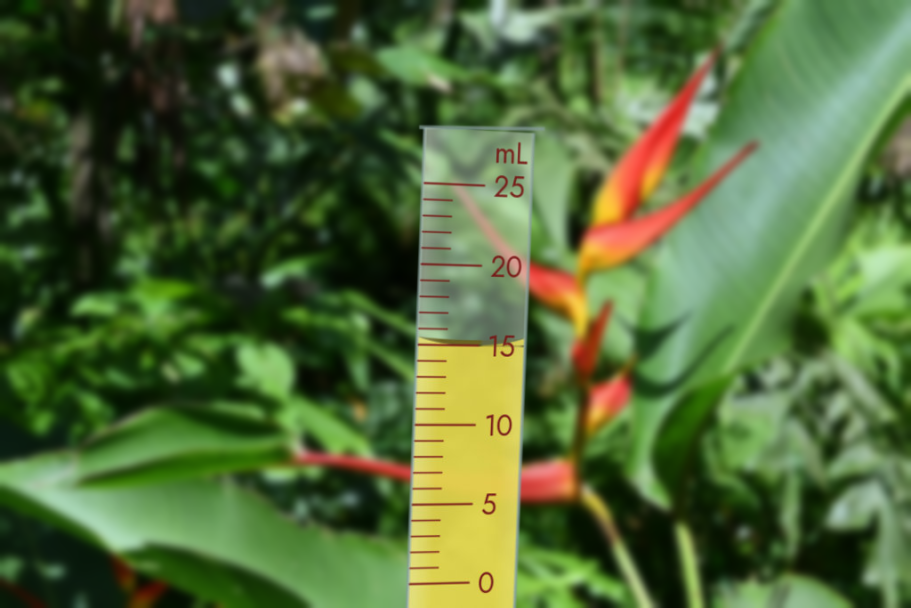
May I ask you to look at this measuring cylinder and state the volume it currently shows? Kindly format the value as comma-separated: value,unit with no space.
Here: 15,mL
